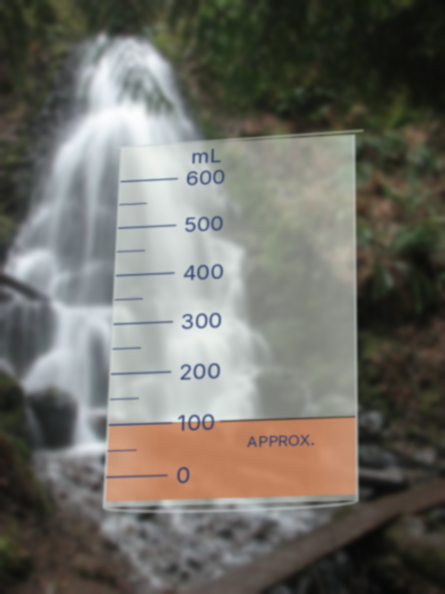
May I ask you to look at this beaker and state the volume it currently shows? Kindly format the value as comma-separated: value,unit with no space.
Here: 100,mL
